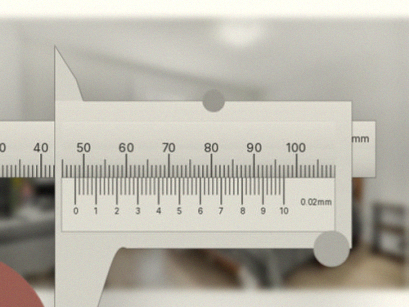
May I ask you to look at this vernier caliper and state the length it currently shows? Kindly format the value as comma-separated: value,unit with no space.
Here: 48.0,mm
